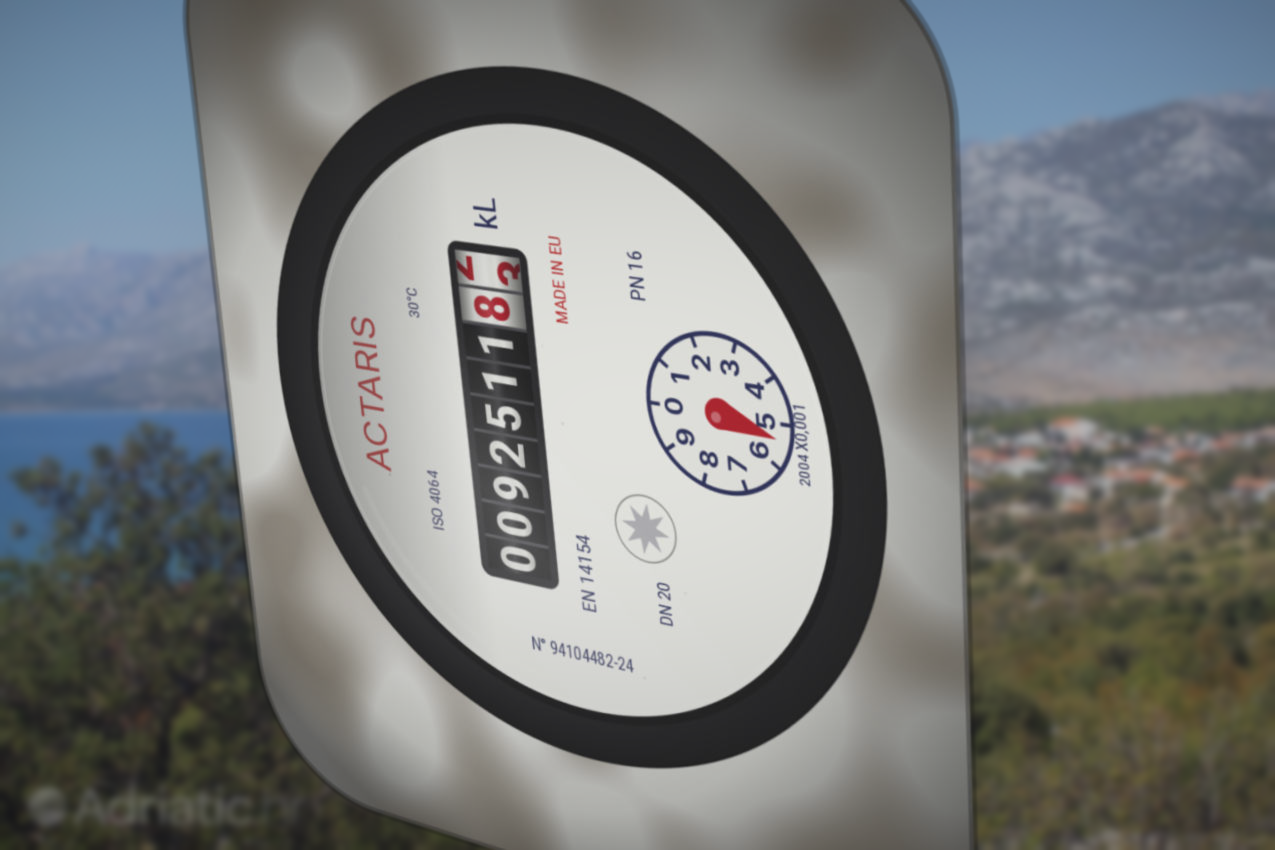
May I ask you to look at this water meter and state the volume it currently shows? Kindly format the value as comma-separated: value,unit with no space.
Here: 92511.825,kL
